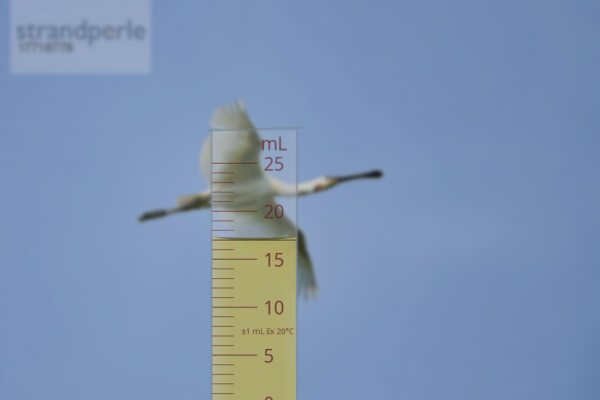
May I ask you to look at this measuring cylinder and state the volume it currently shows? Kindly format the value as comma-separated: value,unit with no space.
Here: 17,mL
